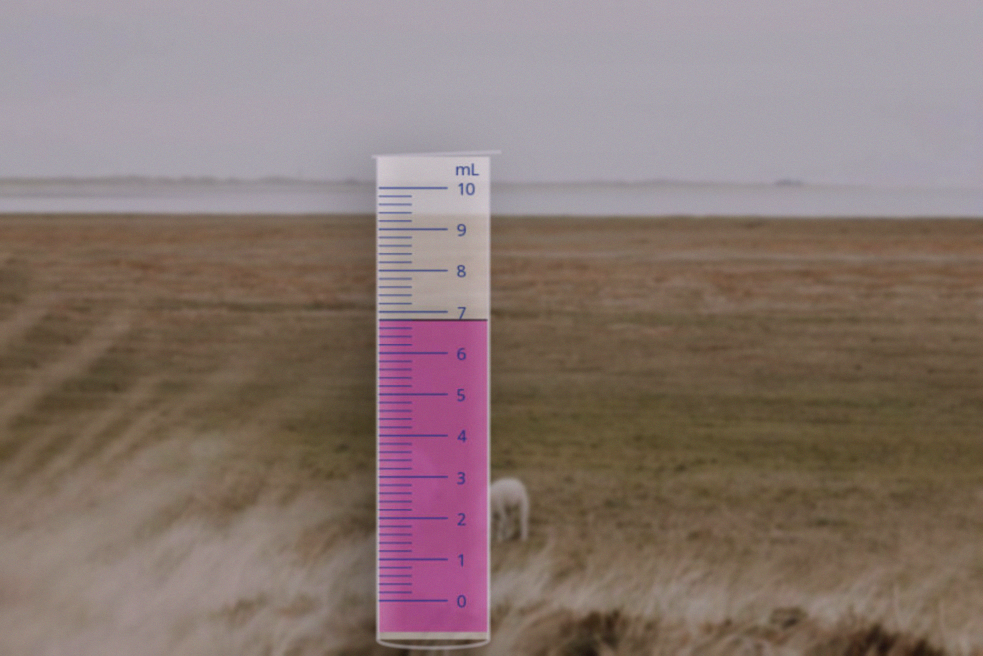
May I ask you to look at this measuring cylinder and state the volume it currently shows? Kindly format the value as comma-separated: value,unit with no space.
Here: 6.8,mL
